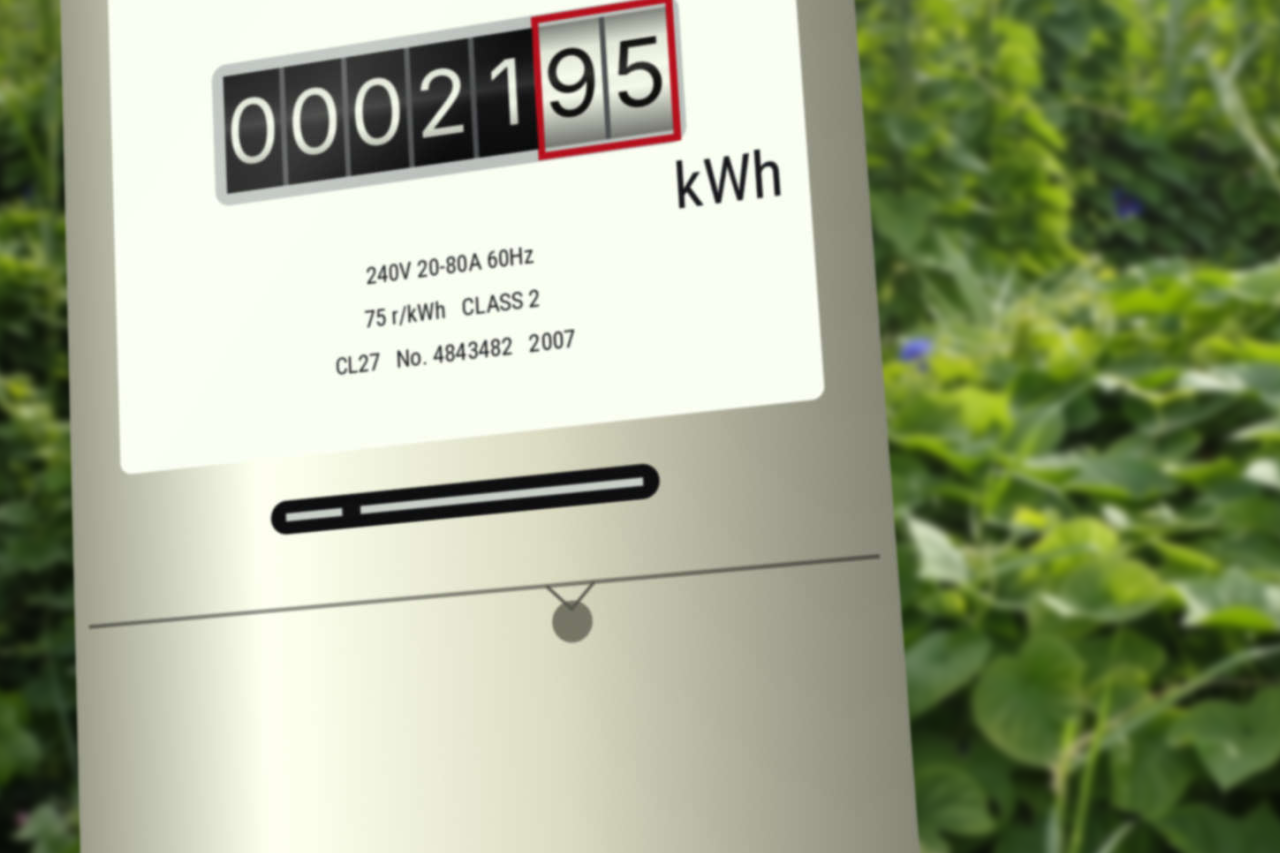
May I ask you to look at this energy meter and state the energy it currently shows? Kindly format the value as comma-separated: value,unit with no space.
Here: 21.95,kWh
